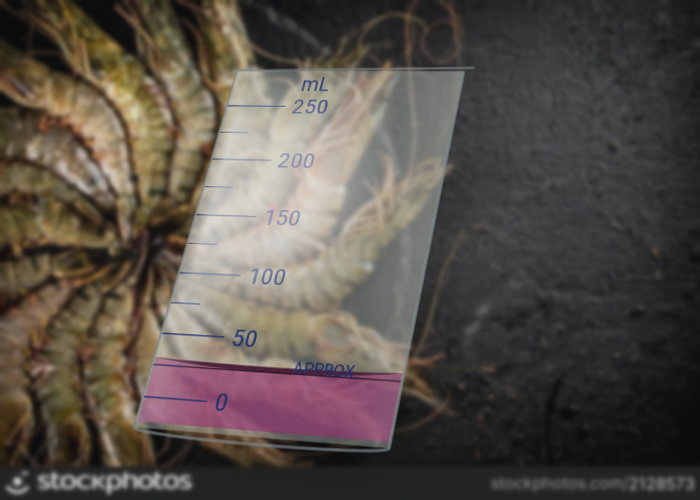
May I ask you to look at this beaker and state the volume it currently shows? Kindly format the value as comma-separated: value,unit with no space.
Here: 25,mL
